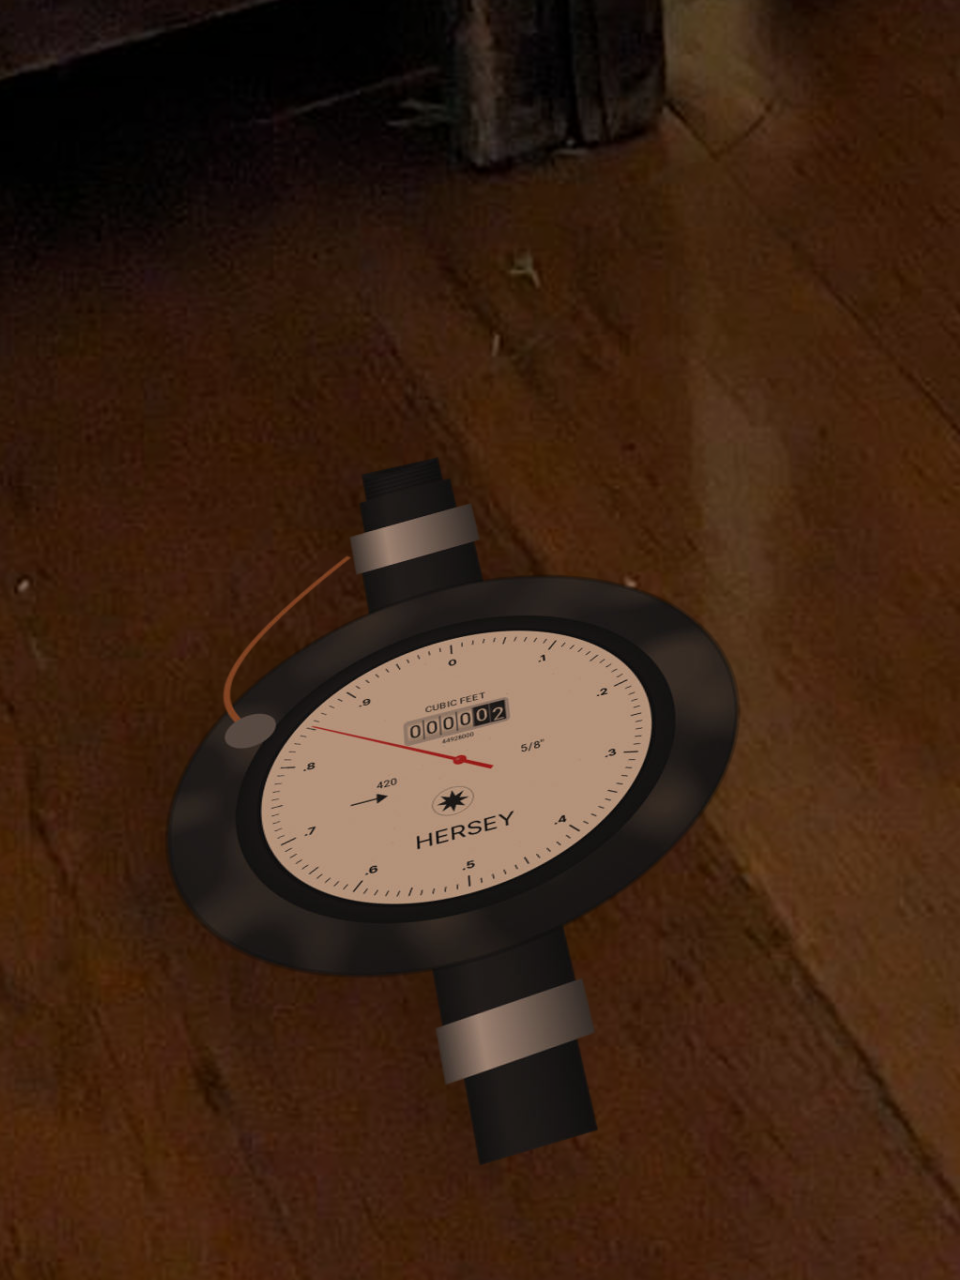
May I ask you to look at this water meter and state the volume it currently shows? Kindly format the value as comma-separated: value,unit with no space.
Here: 1.85,ft³
